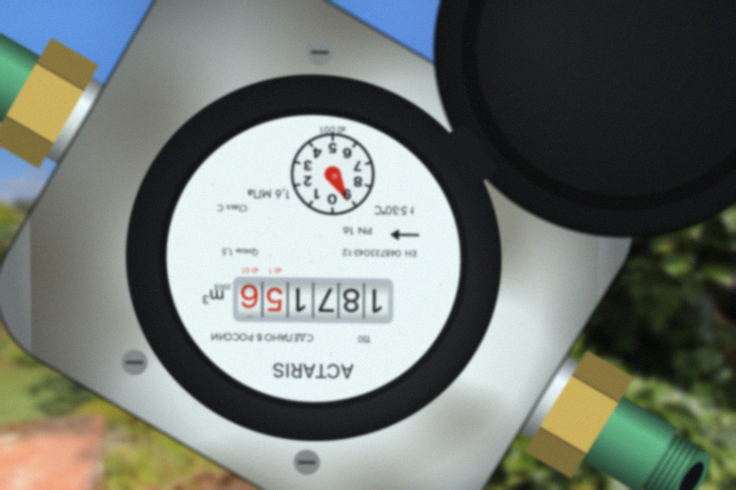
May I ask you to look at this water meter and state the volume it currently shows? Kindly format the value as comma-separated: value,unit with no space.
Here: 1871.559,m³
